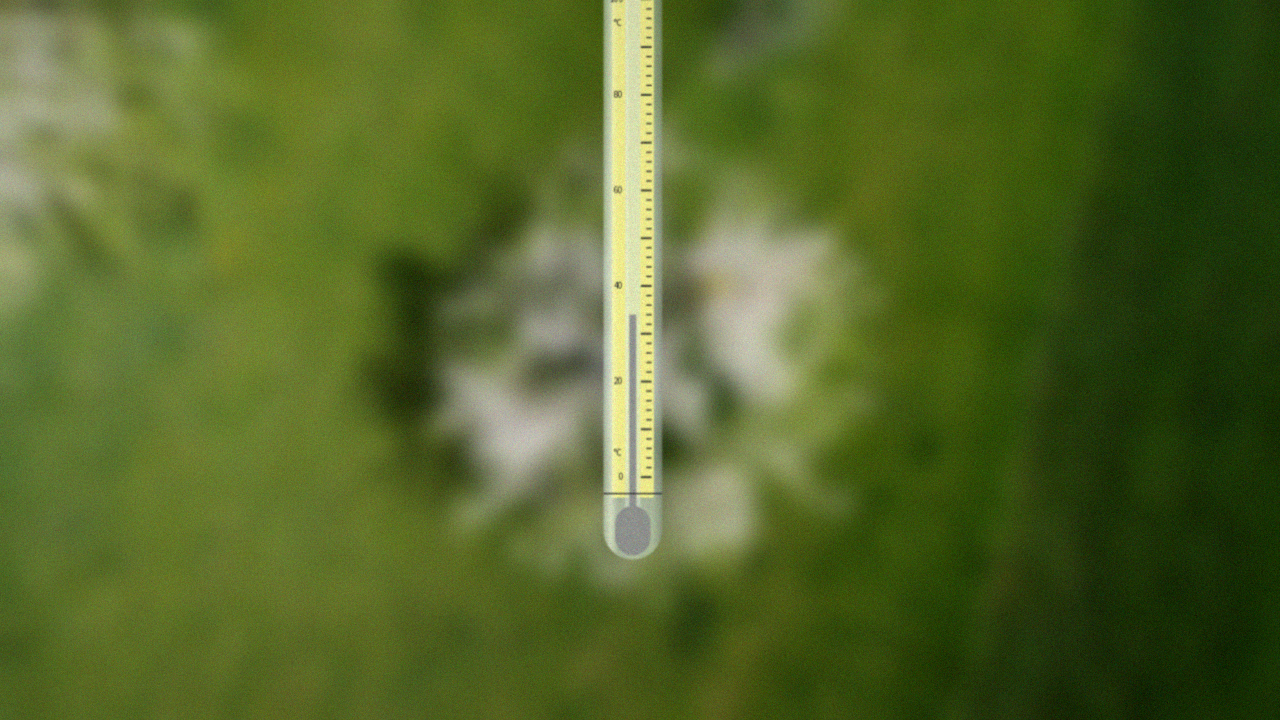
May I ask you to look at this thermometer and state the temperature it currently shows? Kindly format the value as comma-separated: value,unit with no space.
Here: 34,°C
